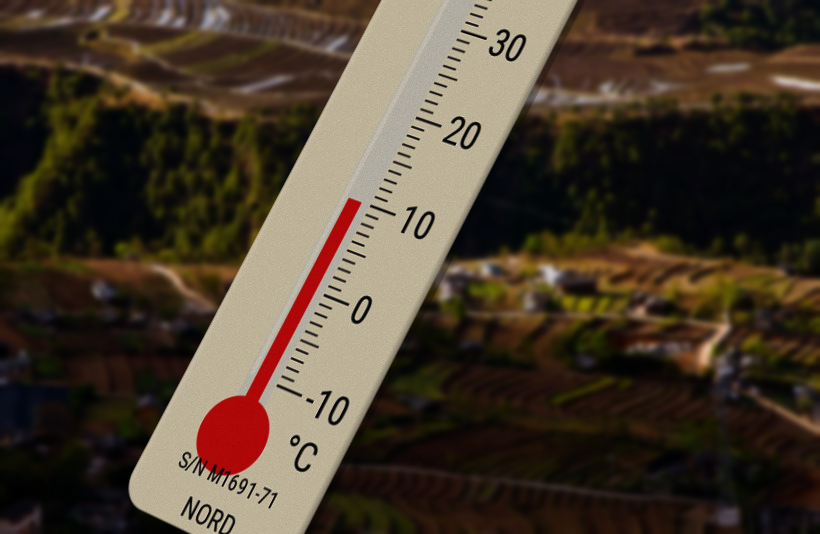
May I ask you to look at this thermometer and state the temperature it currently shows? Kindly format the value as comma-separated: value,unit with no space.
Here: 10,°C
